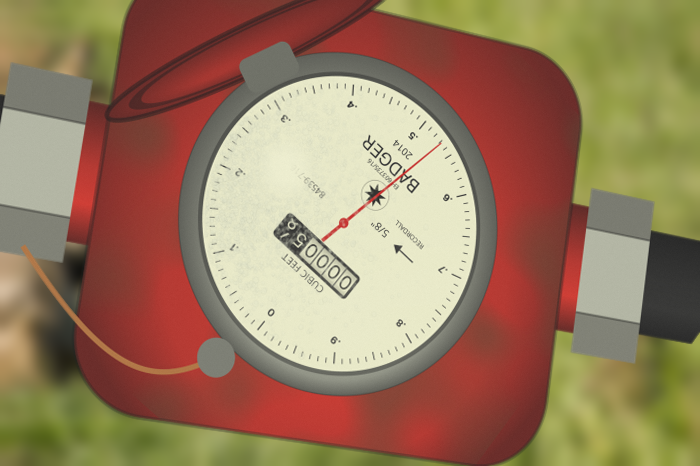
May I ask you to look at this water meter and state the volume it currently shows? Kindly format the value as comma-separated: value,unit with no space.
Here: 57.53,ft³
